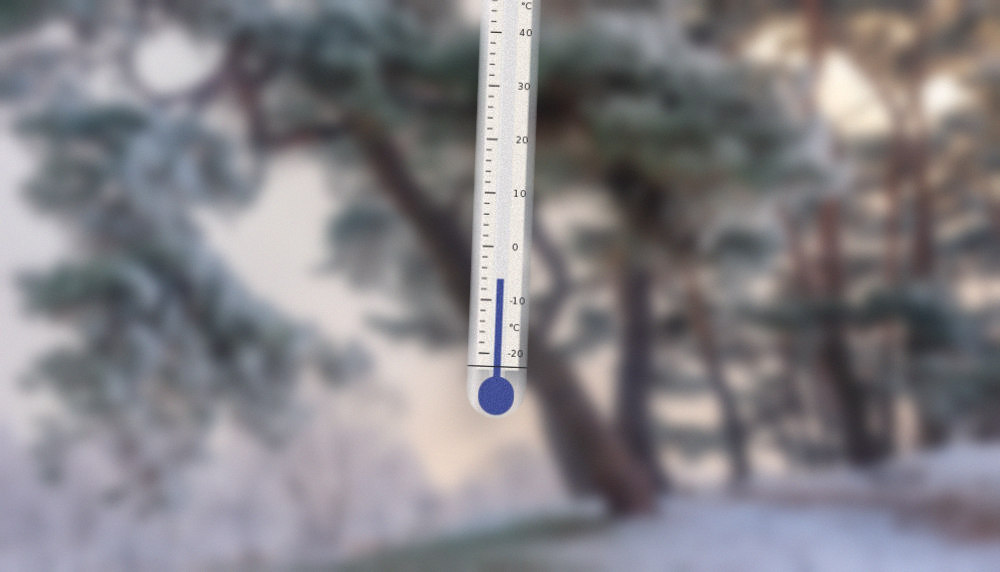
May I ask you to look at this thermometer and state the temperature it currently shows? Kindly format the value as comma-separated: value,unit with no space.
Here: -6,°C
